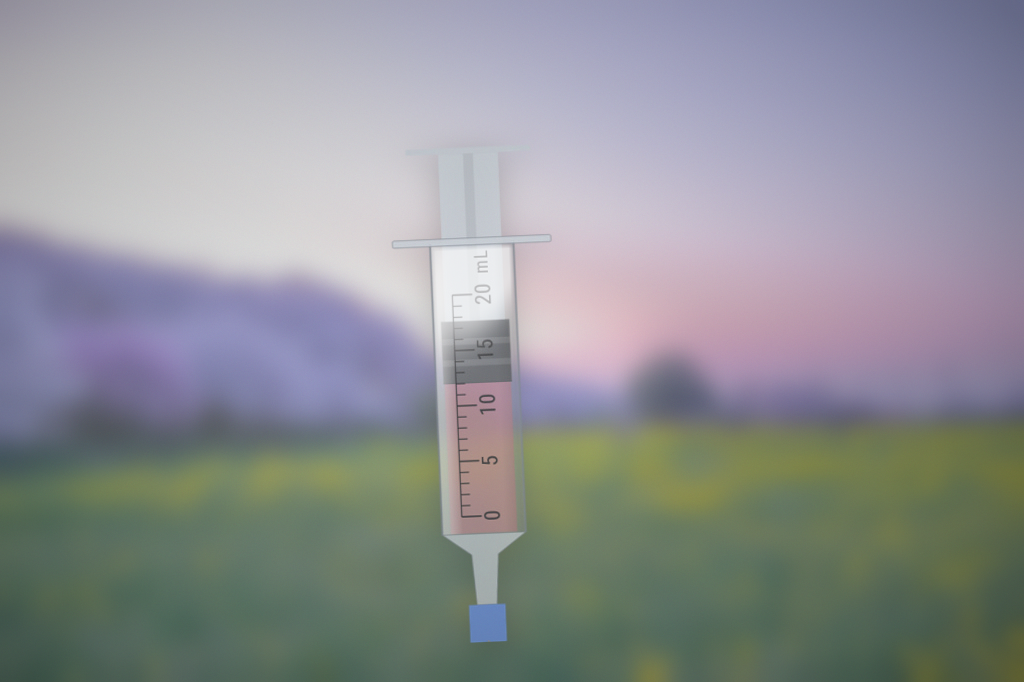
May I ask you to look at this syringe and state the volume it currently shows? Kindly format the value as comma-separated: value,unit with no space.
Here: 12,mL
